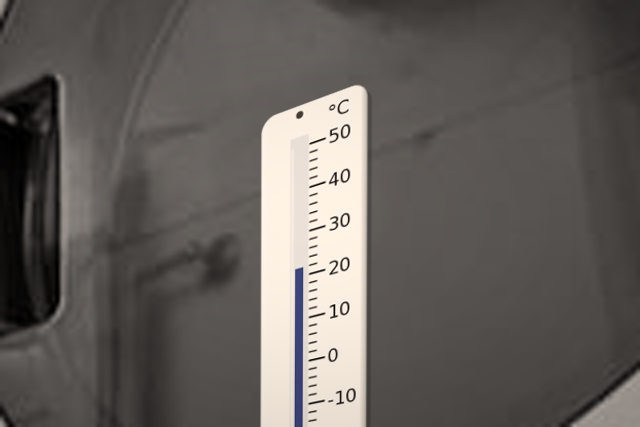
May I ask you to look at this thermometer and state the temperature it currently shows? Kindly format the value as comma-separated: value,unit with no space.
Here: 22,°C
